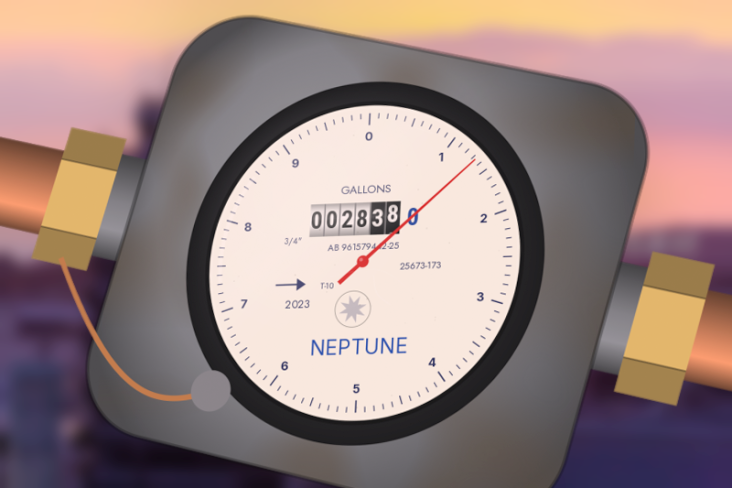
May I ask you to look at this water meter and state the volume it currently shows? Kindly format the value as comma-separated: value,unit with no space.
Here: 28381.3,gal
